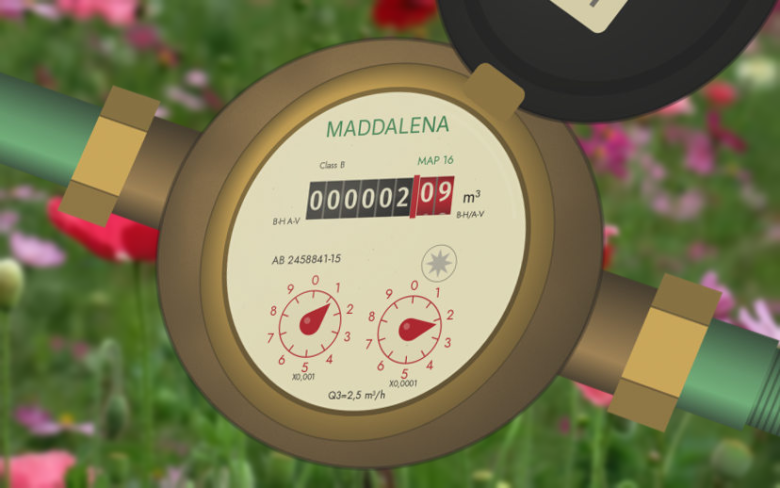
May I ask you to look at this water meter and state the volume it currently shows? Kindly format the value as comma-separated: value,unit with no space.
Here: 2.0912,m³
